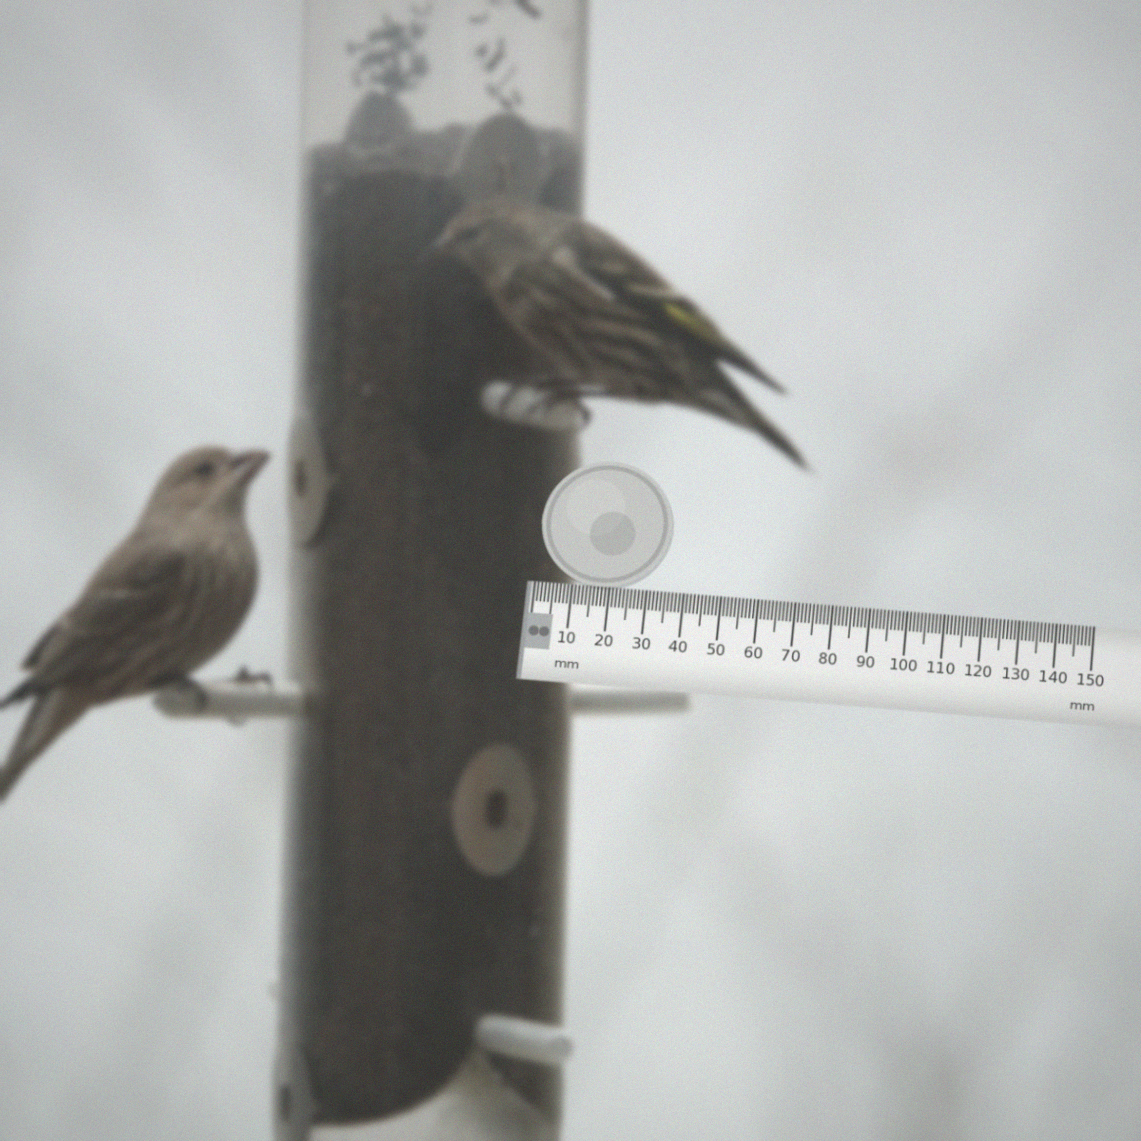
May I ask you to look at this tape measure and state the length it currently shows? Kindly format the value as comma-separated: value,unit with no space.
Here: 35,mm
